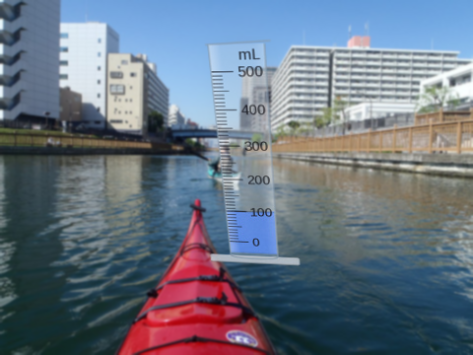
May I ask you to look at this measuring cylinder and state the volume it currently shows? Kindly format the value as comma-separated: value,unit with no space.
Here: 100,mL
